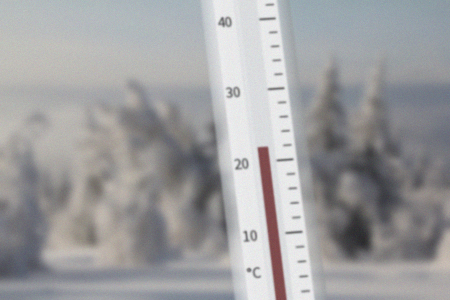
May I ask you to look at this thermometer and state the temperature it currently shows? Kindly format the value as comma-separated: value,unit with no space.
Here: 22,°C
